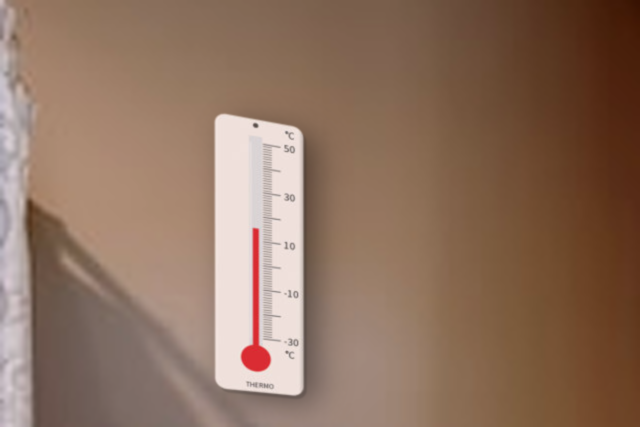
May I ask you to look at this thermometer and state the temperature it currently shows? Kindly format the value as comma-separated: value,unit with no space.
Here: 15,°C
